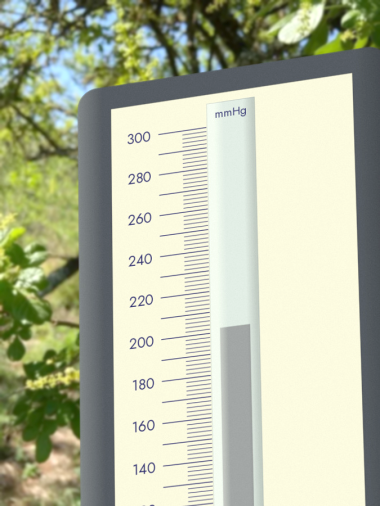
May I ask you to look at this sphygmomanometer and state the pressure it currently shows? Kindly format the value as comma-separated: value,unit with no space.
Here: 202,mmHg
